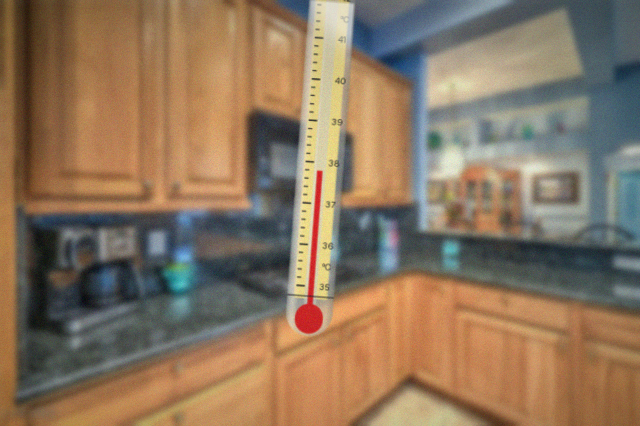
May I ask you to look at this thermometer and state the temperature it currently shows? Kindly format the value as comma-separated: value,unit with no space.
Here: 37.8,°C
